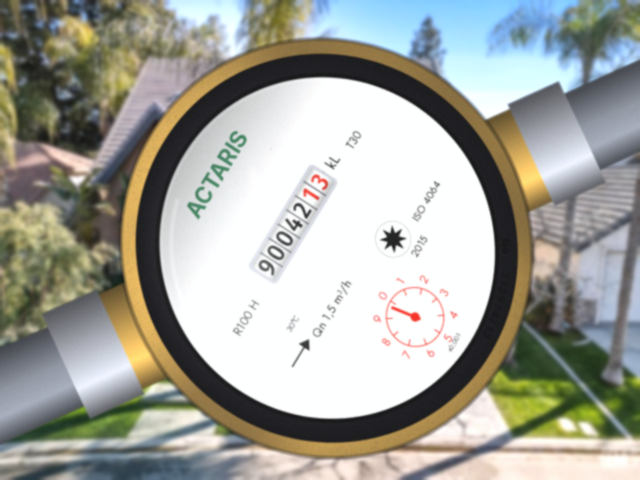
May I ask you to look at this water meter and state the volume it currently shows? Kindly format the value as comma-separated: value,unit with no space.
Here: 90042.129,kL
